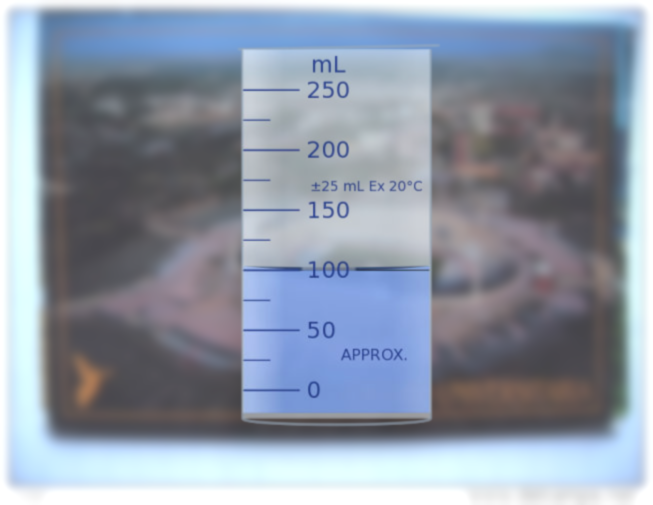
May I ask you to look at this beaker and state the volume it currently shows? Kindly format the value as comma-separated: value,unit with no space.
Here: 100,mL
